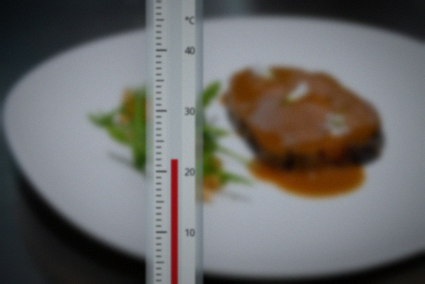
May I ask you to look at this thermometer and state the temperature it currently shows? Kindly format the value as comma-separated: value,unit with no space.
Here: 22,°C
